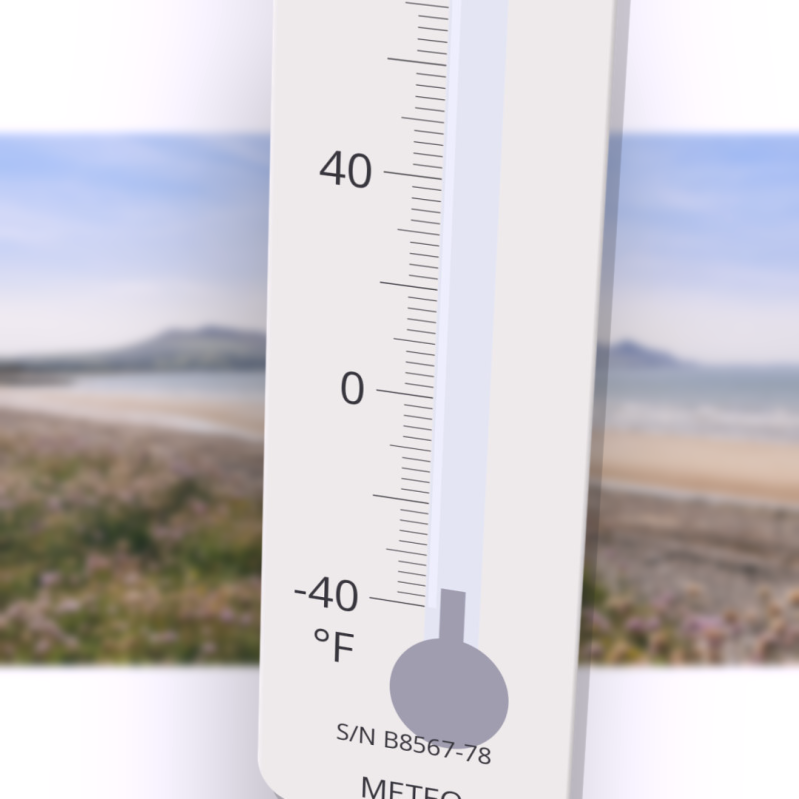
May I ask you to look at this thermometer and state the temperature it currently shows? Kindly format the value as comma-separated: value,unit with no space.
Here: -36,°F
